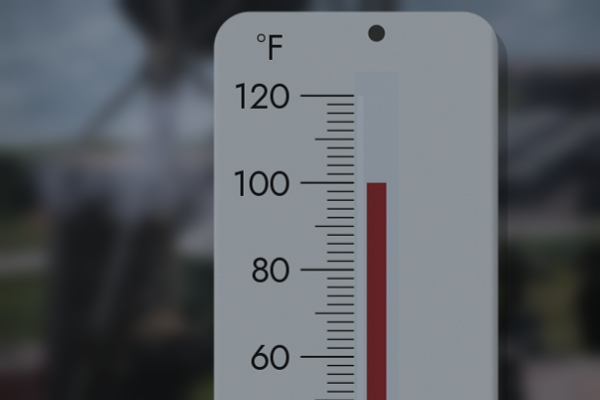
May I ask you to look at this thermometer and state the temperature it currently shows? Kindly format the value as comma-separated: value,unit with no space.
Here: 100,°F
